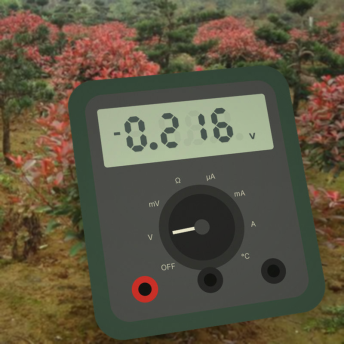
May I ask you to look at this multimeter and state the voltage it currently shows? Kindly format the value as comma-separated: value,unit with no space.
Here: -0.216,V
